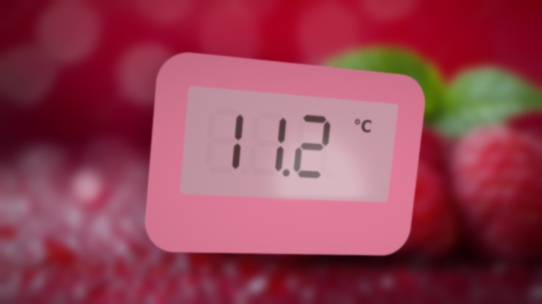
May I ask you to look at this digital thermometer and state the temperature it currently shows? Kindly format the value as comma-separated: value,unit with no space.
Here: 11.2,°C
